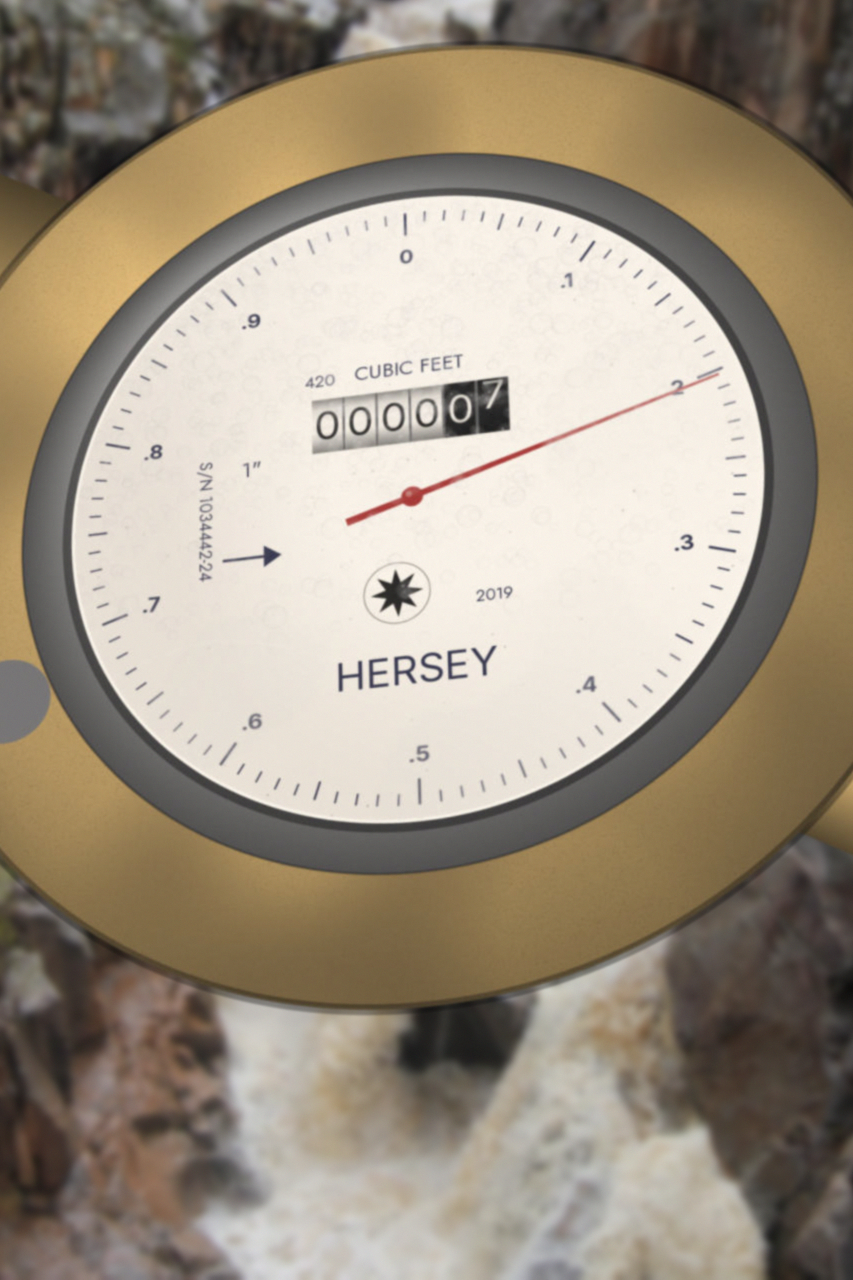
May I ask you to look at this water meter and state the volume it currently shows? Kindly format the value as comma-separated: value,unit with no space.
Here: 7.20,ft³
